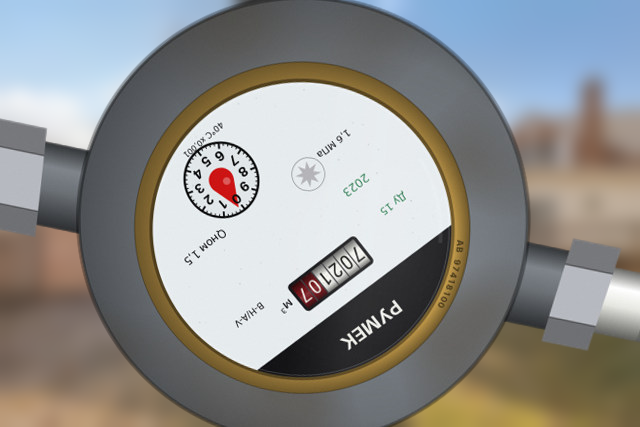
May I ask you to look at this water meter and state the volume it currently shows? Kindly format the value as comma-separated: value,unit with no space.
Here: 7021.070,m³
